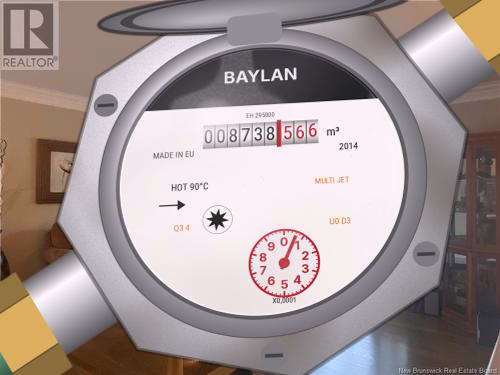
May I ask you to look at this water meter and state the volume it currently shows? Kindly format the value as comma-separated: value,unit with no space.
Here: 8738.5660,m³
